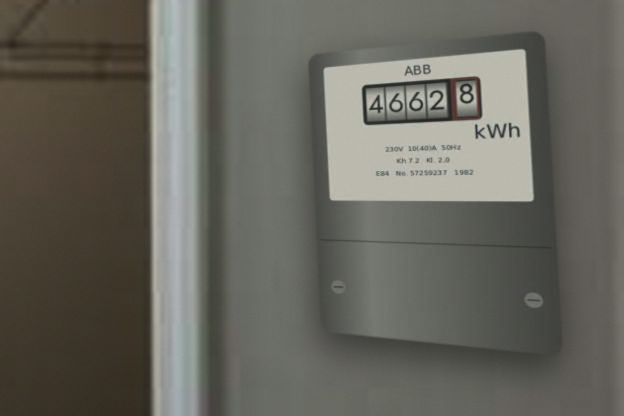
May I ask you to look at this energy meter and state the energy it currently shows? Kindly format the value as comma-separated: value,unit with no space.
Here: 4662.8,kWh
